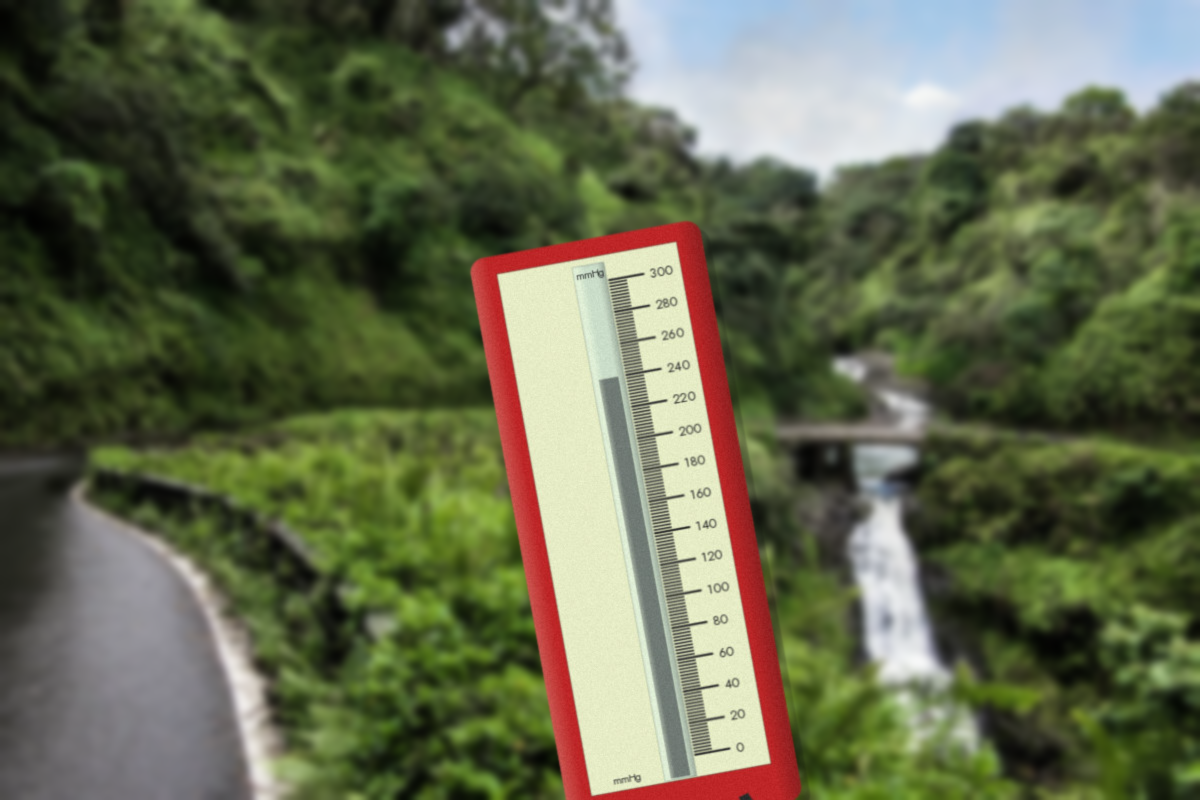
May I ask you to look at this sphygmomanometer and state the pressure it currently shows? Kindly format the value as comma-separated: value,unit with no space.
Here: 240,mmHg
